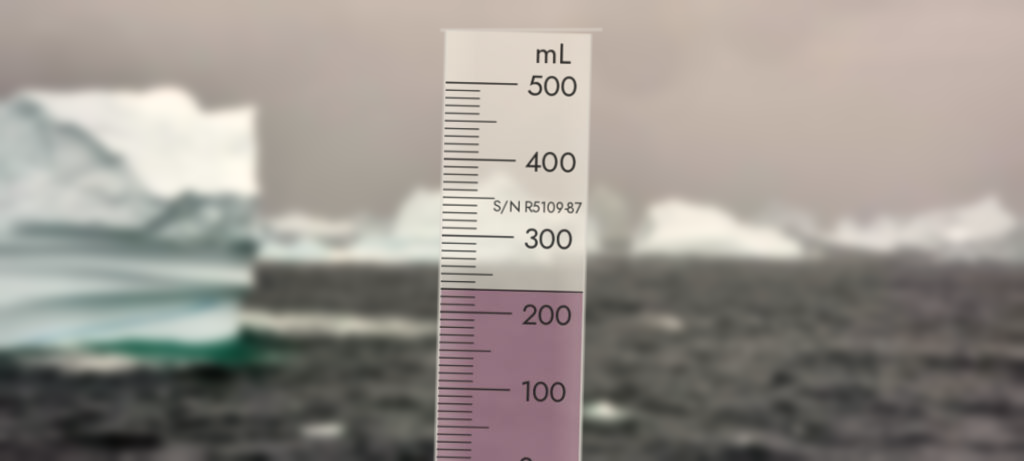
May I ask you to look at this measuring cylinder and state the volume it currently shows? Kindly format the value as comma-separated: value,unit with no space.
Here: 230,mL
